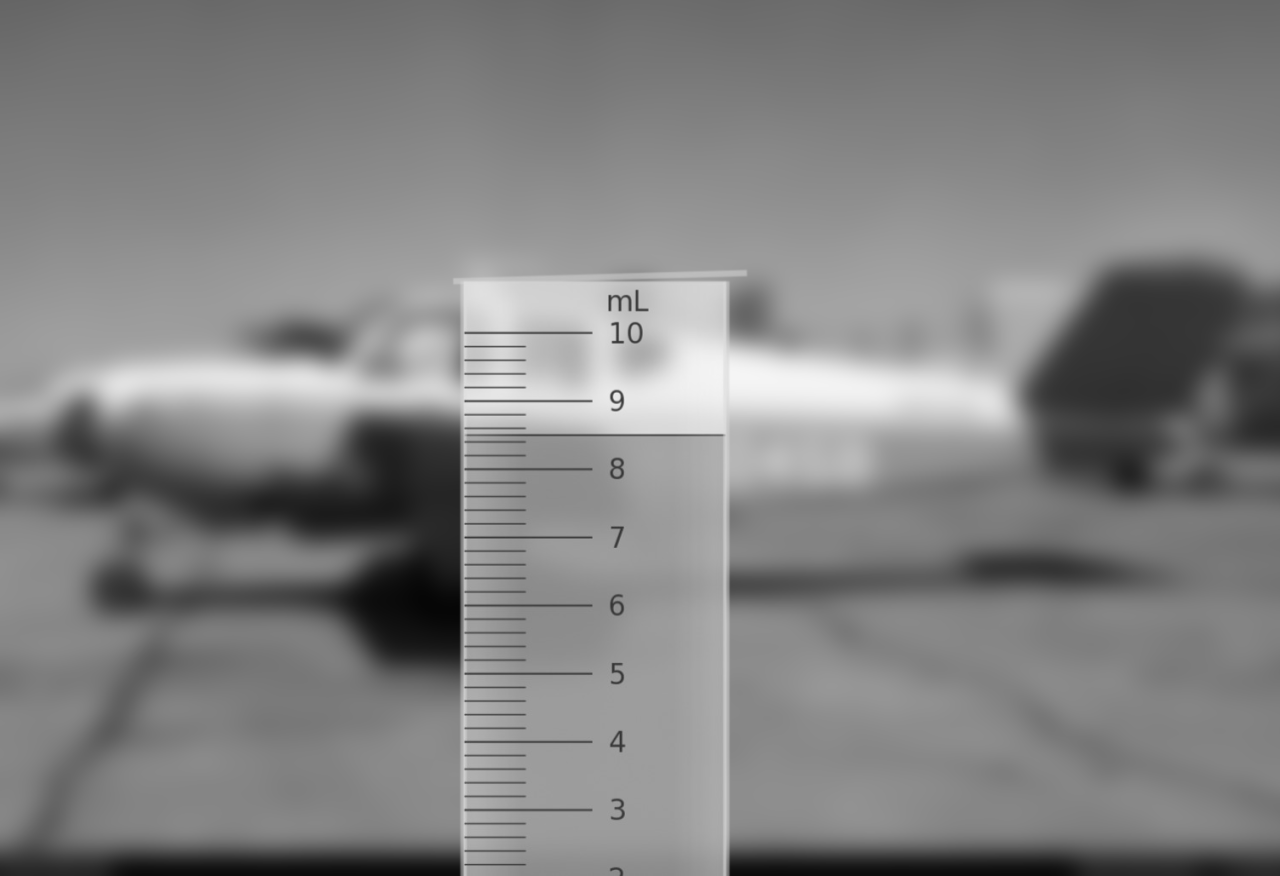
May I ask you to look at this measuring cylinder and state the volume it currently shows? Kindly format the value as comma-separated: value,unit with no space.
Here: 8.5,mL
